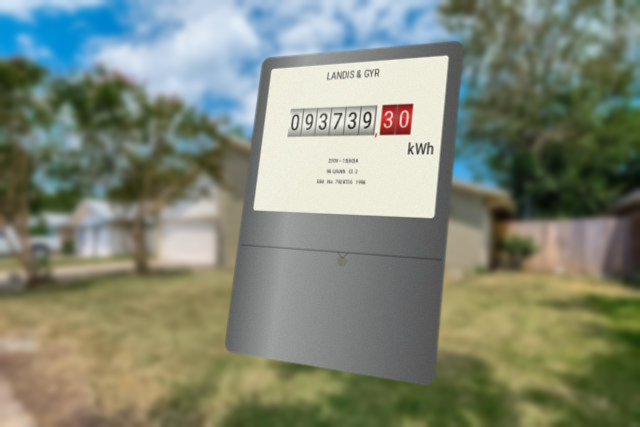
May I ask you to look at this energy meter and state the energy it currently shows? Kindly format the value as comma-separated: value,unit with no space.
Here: 93739.30,kWh
